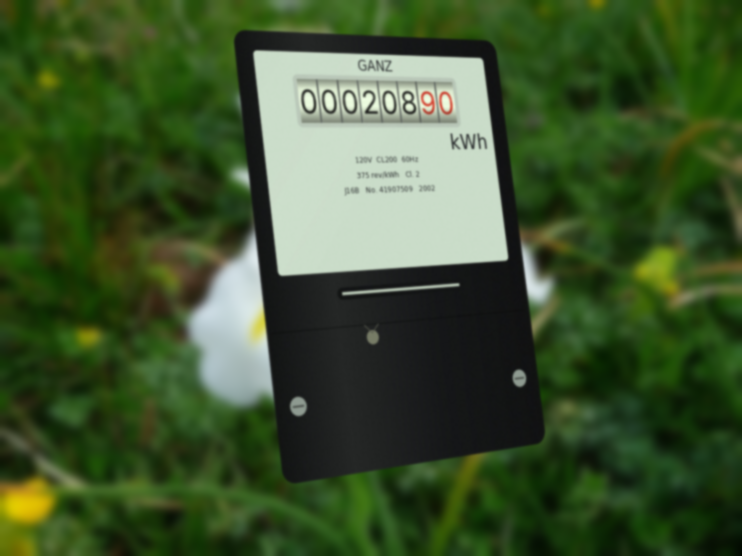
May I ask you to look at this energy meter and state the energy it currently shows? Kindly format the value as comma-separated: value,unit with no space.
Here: 208.90,kWh
